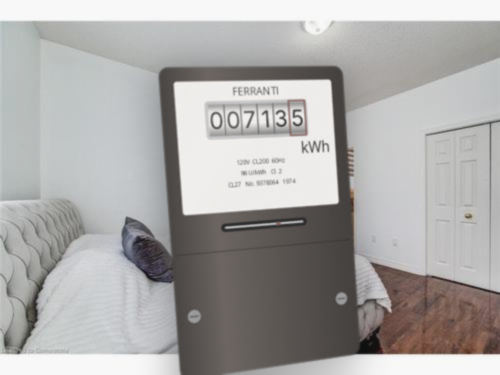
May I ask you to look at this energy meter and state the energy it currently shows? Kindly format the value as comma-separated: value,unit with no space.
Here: 713.5,kWh
